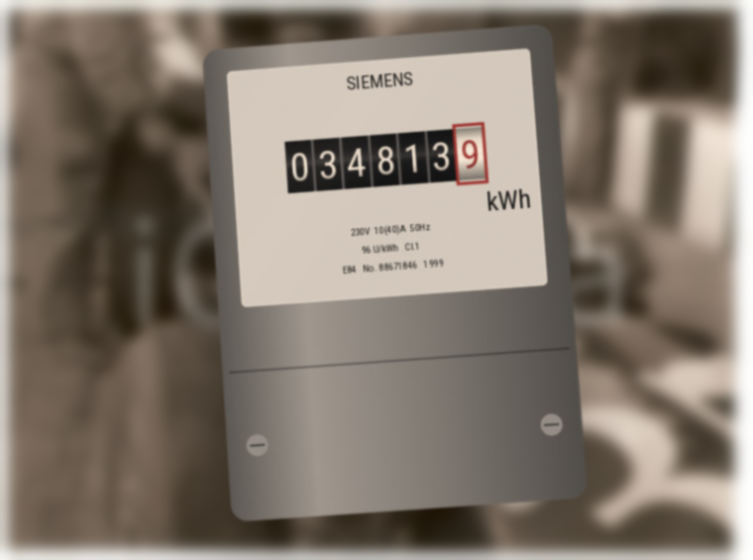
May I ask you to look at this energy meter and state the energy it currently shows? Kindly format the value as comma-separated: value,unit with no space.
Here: 34813.9,kWh
